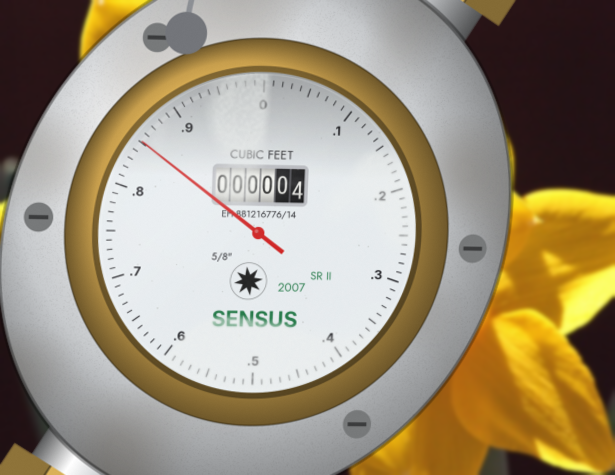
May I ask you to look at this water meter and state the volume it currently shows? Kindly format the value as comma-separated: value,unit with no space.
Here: 3.85,ft³
